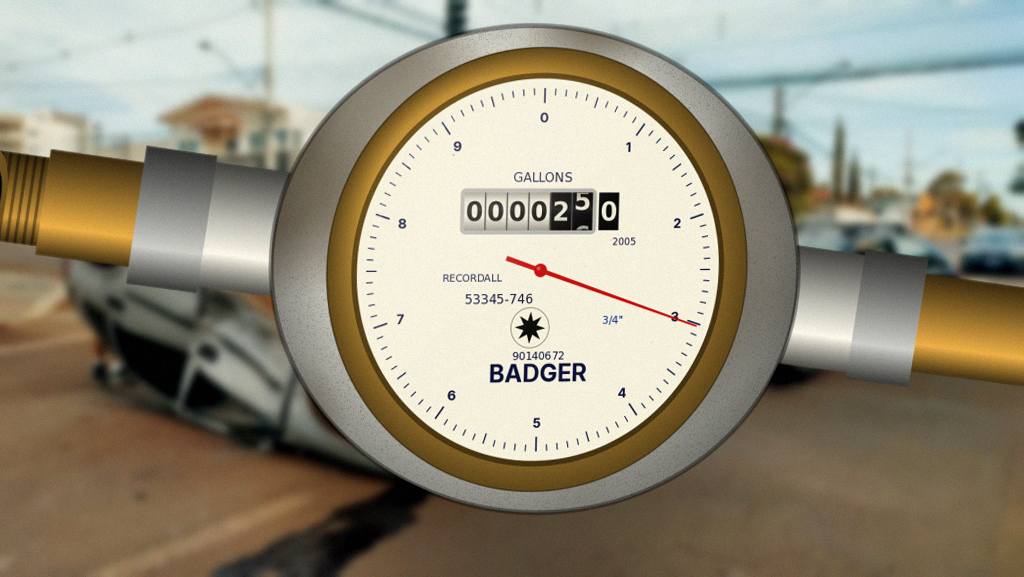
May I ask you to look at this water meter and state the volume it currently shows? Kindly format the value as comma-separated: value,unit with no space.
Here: 253.0,gal
